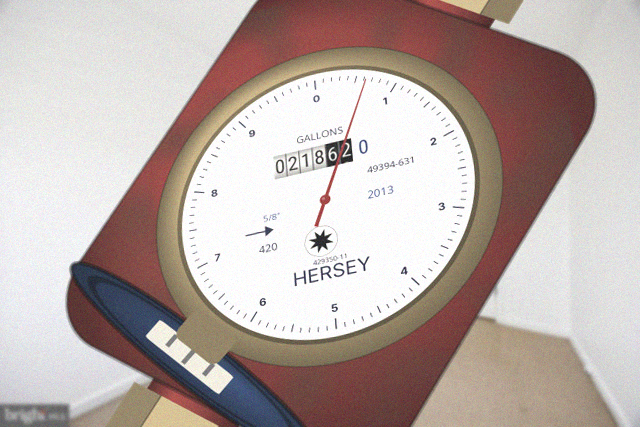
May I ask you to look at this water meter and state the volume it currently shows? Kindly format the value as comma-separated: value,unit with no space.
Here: 218620.6,gal
